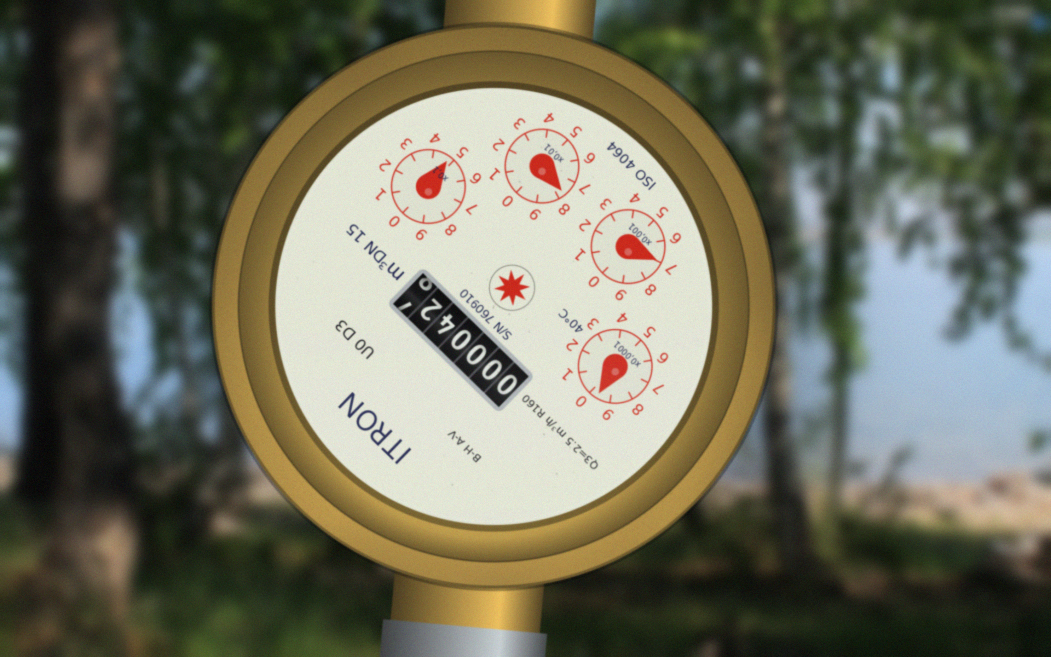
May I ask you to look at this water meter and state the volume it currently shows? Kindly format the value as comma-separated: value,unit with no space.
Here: 427.4769,m³
